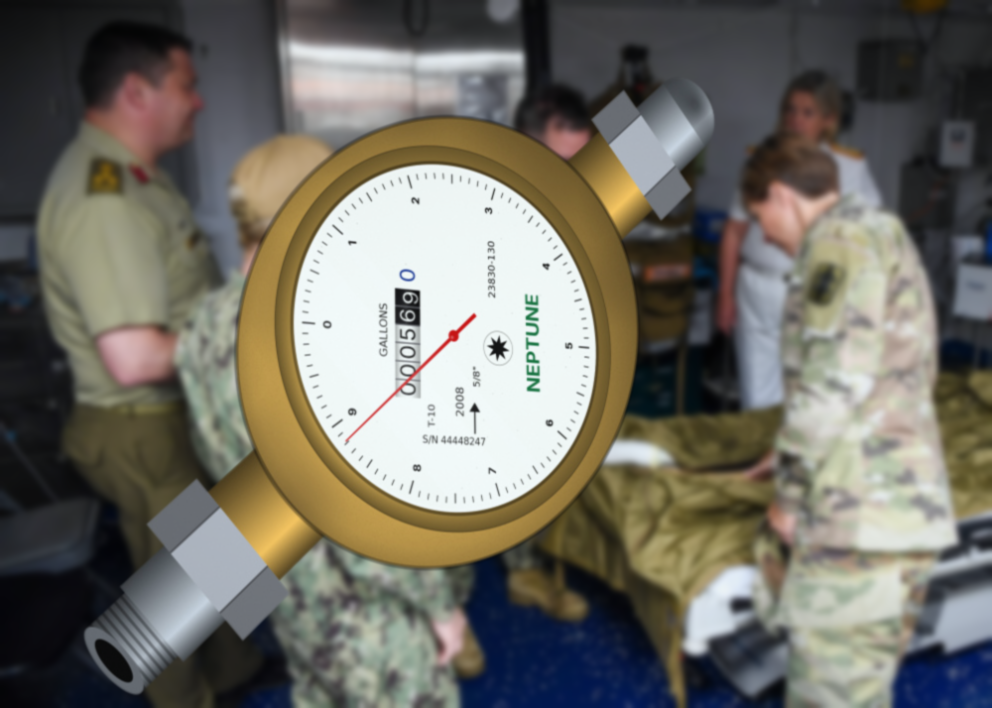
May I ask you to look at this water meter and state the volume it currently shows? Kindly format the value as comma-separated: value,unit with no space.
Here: 5688.8,gal
